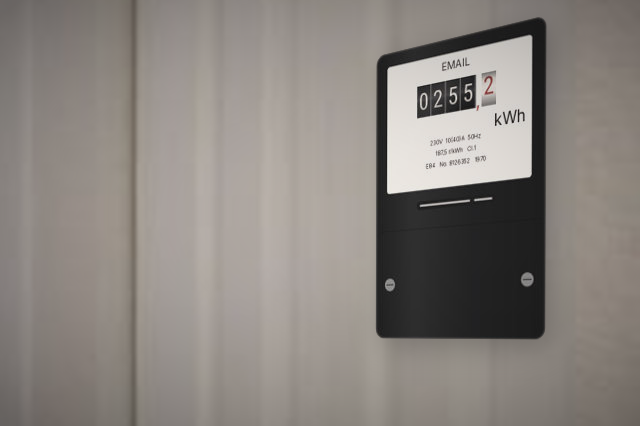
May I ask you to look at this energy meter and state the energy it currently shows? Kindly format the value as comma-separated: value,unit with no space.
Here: 255.2,kWh
